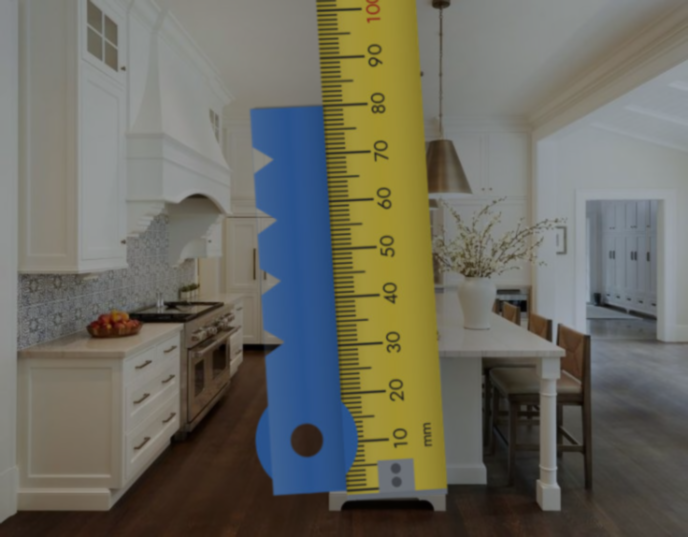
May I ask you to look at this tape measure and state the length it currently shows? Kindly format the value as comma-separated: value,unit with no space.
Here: 80,mm
